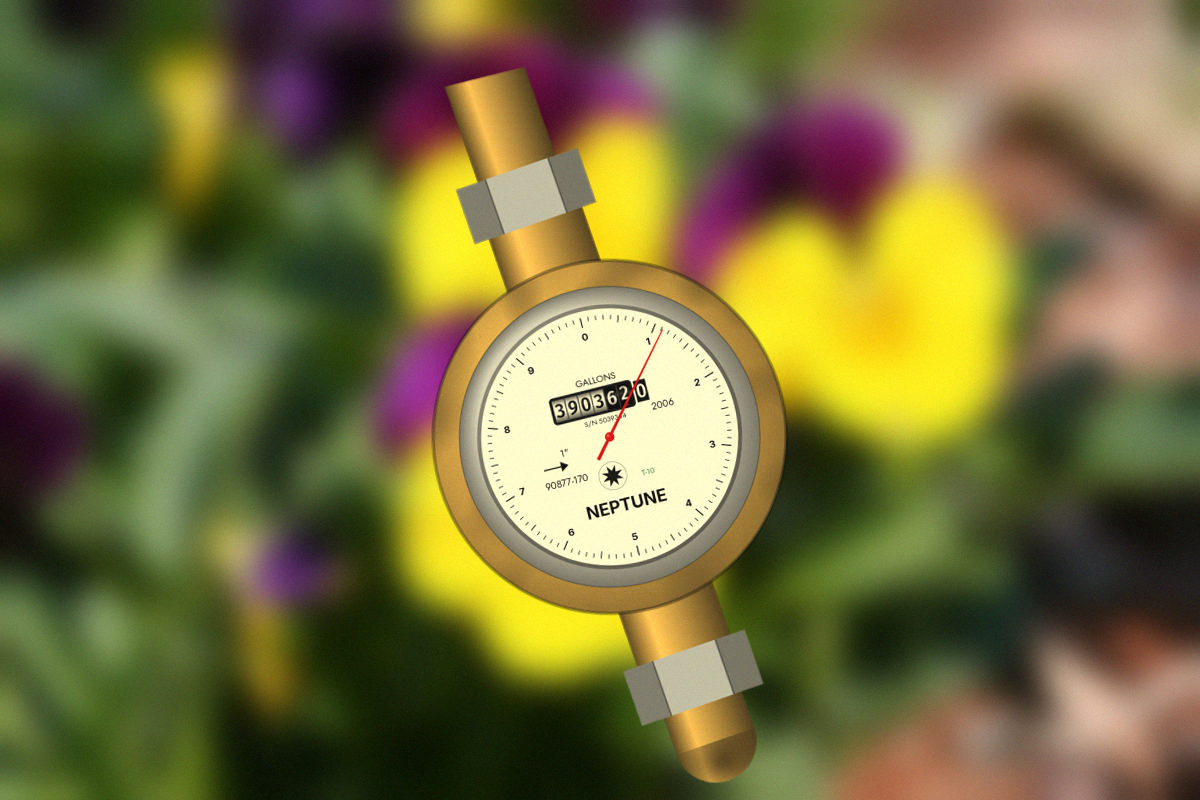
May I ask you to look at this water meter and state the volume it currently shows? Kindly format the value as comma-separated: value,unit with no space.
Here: 3903621.1,gal
